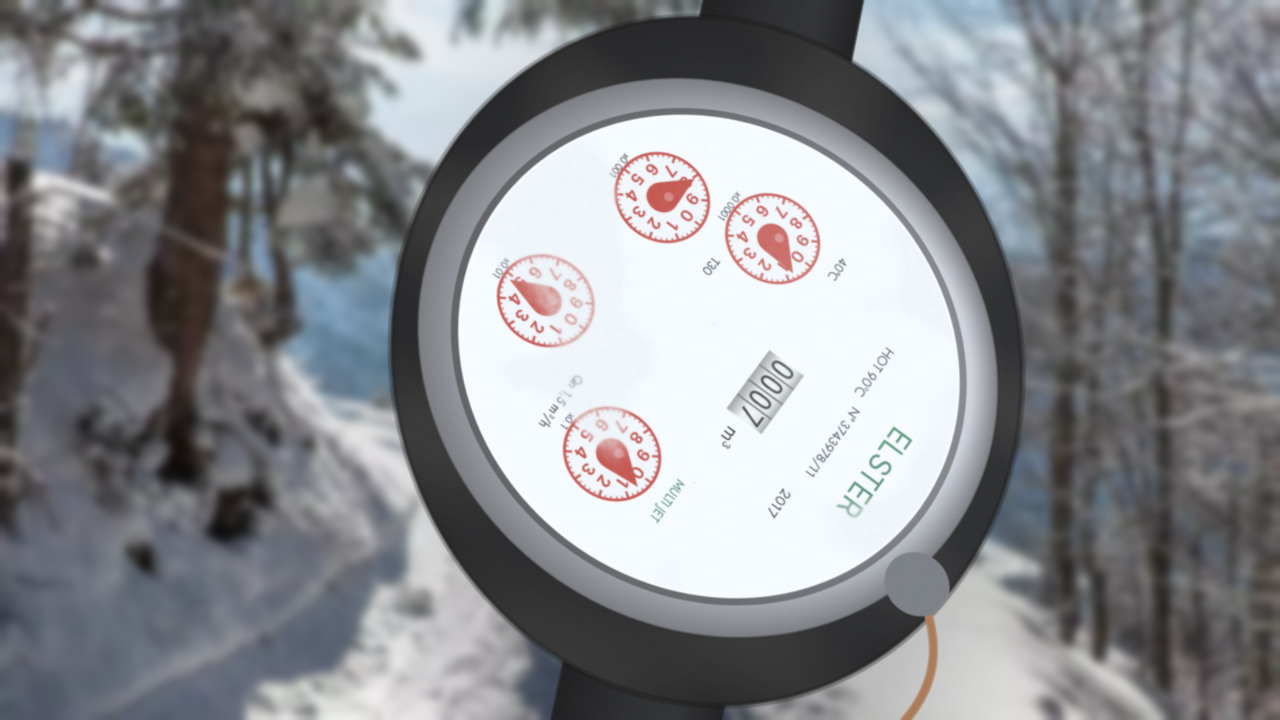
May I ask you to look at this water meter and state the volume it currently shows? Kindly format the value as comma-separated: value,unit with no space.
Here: 7.0480,m³
